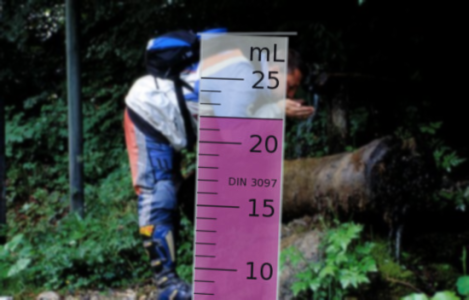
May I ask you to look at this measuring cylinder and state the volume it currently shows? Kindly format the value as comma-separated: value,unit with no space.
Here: 22,mL
